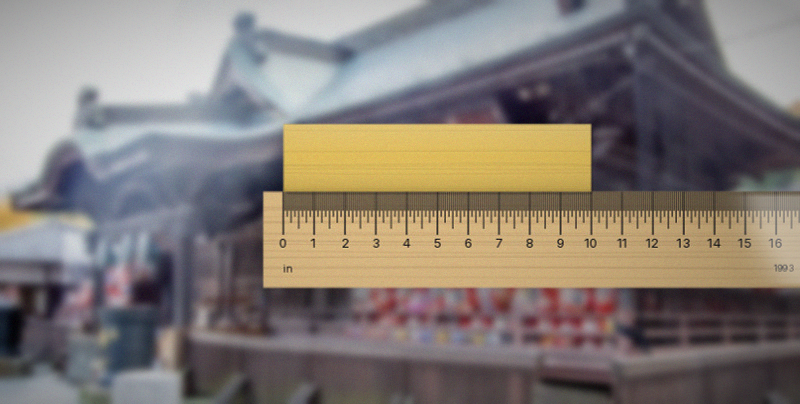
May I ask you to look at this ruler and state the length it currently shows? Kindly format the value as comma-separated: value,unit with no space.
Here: 10,in
